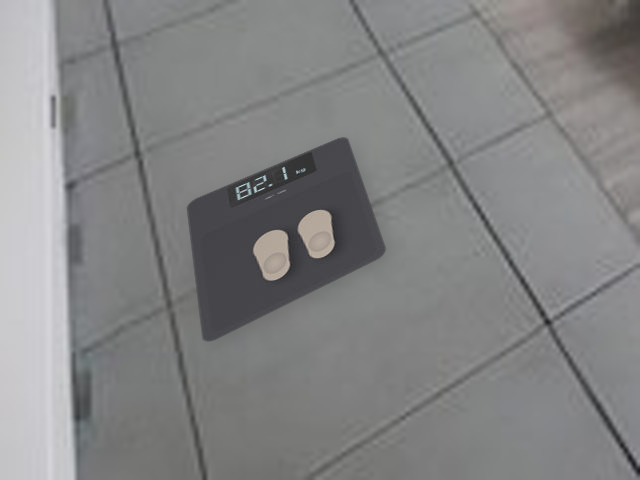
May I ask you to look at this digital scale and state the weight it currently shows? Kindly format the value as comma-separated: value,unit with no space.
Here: 82.1,kg
